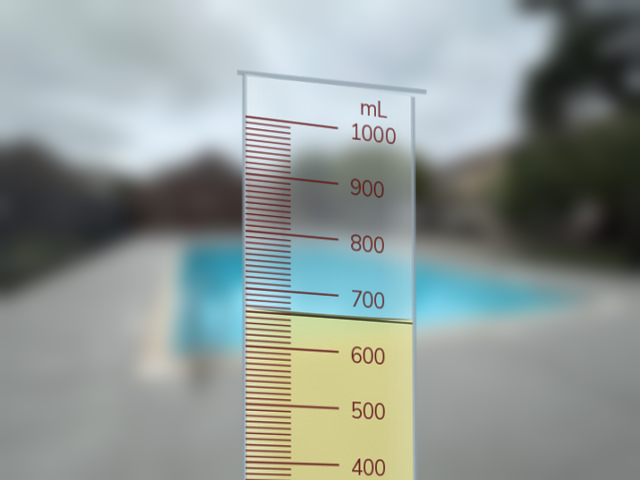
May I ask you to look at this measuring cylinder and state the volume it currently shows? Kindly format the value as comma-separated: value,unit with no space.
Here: 660,mL
